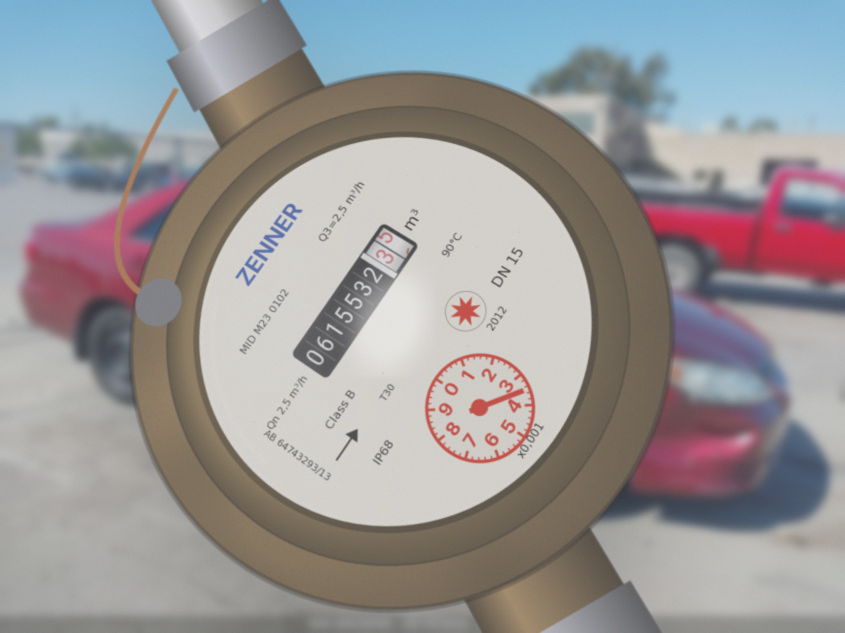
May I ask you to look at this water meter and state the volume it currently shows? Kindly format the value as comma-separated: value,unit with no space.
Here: 615532.353,m³
